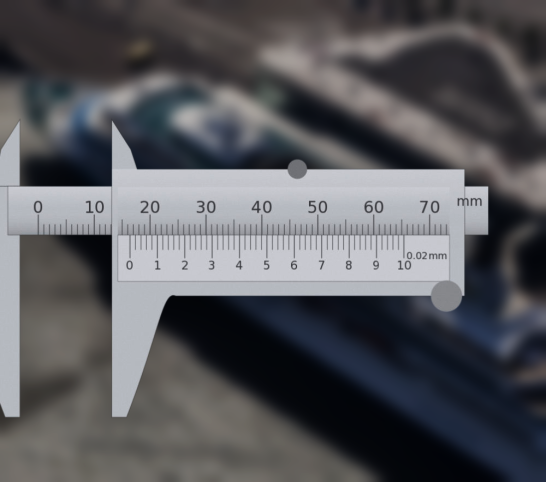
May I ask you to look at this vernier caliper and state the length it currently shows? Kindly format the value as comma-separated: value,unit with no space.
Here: 16.4,mm
